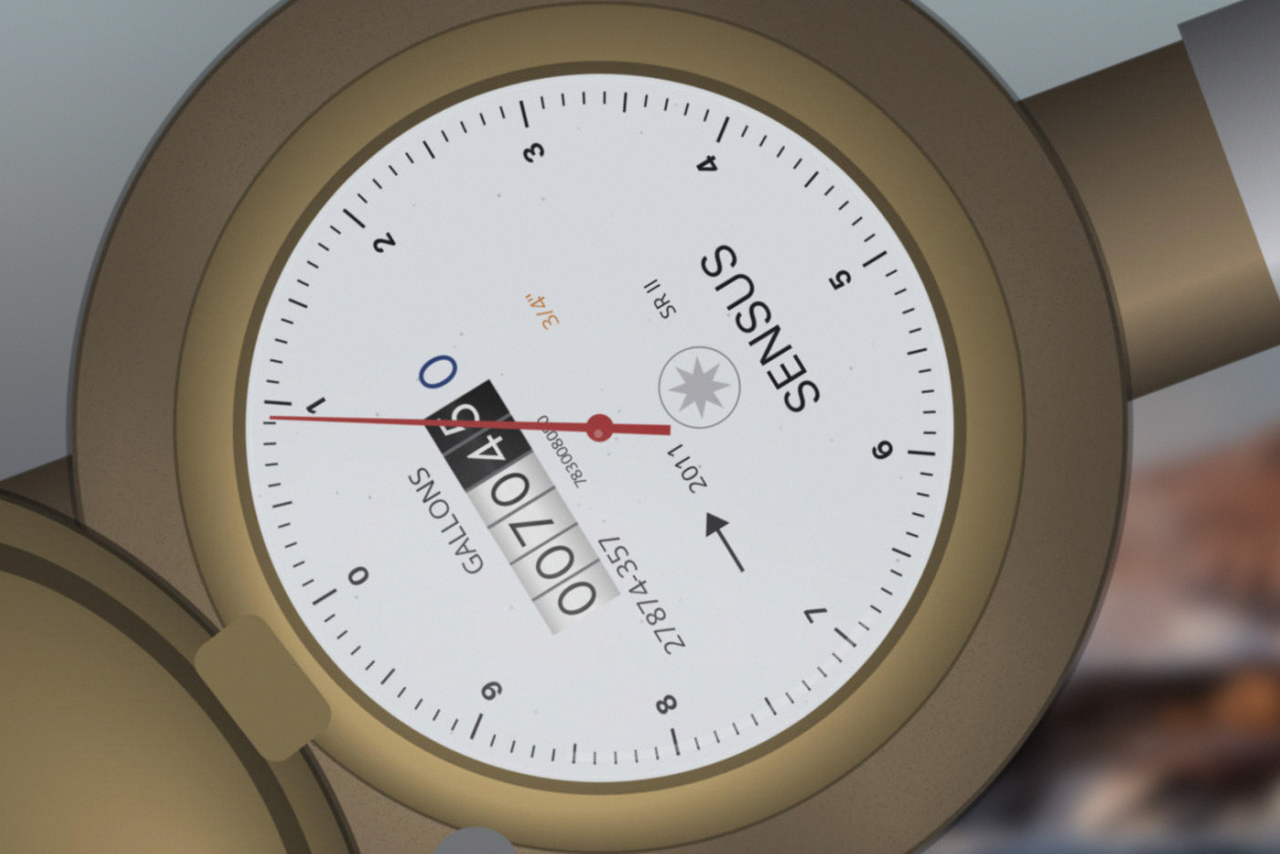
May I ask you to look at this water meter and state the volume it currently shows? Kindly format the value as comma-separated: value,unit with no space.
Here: 70450.9,gal
